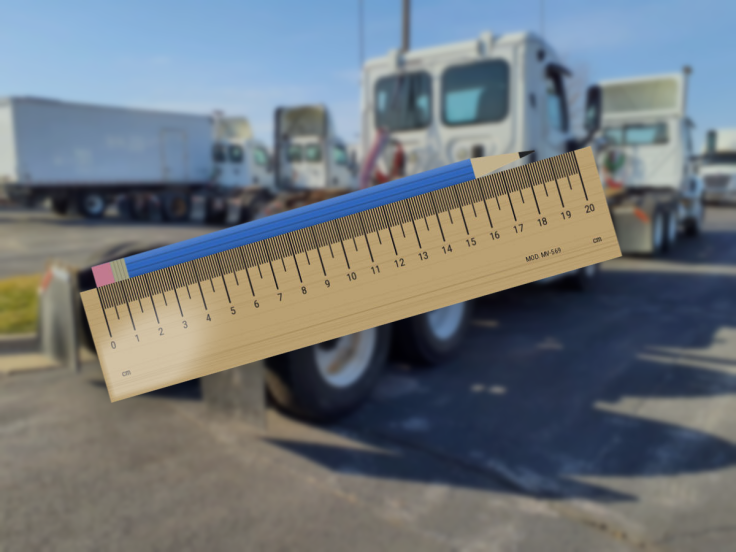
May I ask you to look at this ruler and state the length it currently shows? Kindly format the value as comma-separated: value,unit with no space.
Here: 18.5,cm
